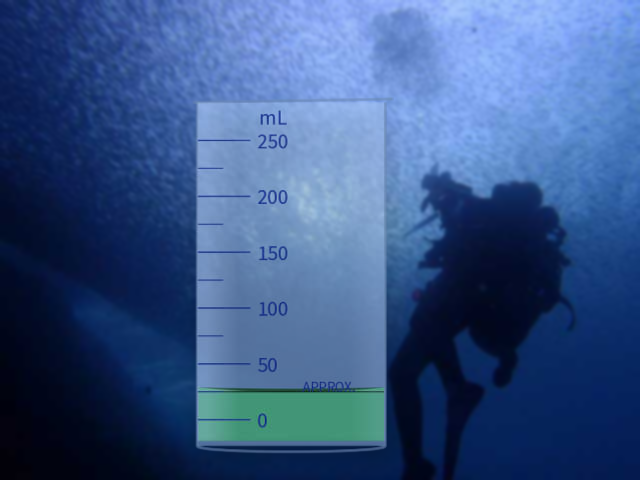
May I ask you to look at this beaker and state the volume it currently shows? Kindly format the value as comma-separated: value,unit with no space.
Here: 25,mL
